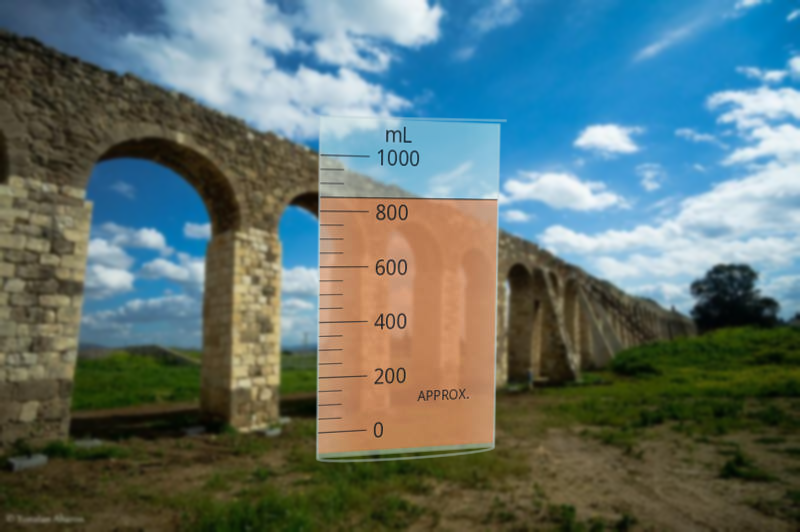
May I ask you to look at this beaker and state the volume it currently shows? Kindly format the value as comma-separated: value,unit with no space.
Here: 850,mL
